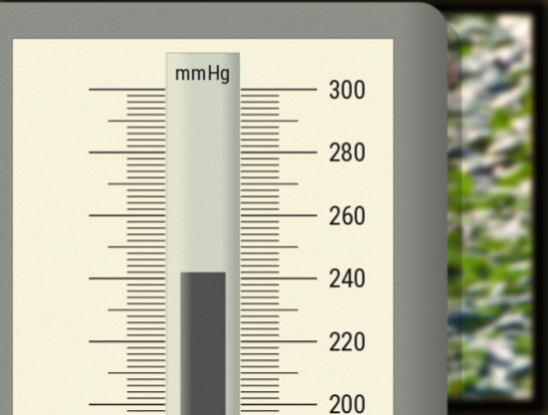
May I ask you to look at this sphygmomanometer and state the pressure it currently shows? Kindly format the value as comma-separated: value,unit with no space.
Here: 242,mmHg
